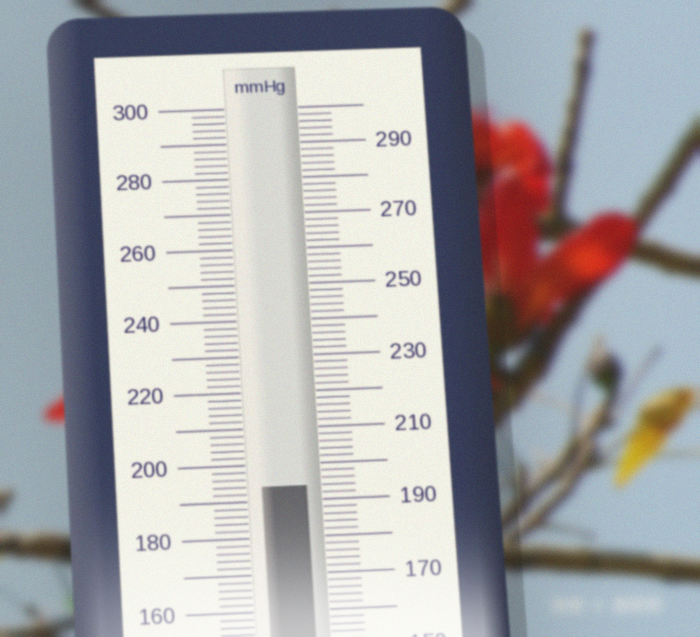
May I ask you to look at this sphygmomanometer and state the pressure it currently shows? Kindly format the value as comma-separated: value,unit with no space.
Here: 194,mmHg
